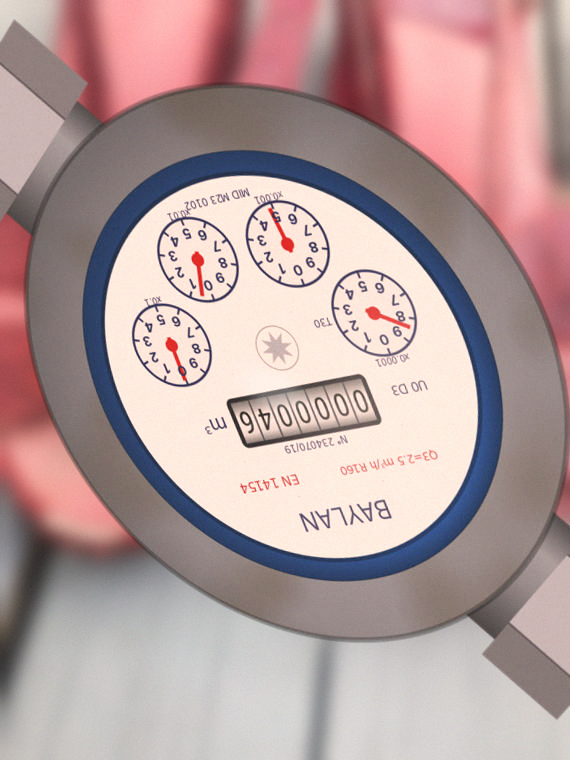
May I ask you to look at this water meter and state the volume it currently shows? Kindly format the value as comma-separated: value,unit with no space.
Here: 46.0048,m³
